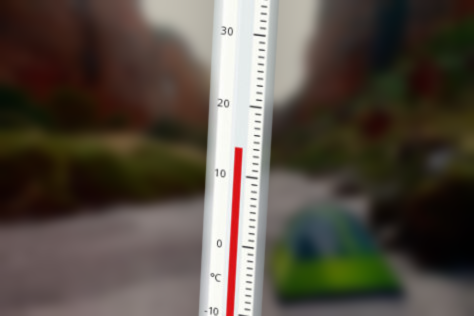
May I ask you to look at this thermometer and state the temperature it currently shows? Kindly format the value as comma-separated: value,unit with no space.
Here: 14,°C
